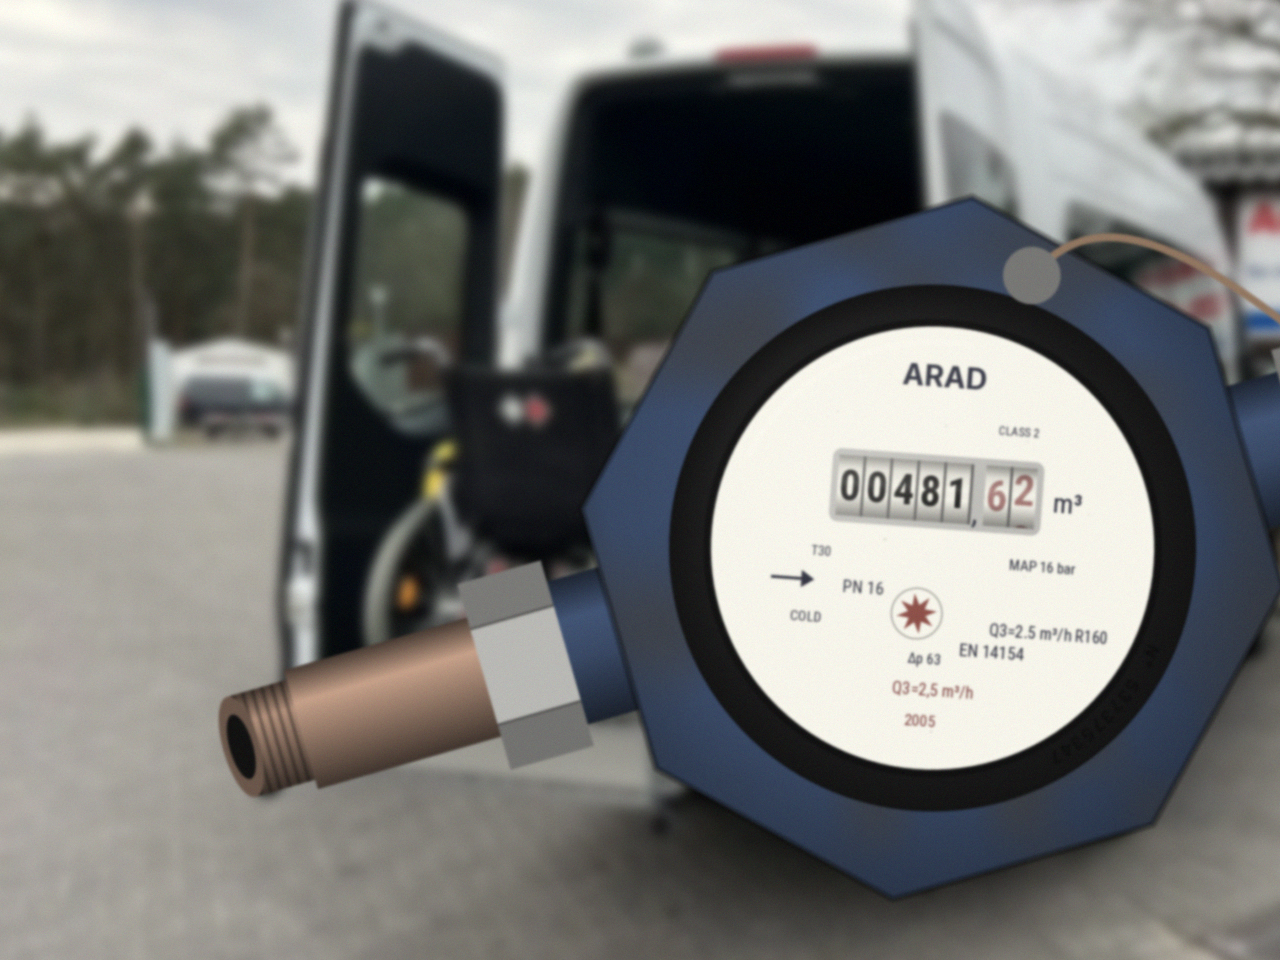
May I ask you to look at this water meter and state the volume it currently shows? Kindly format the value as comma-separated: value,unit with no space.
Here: 481.62,m³
